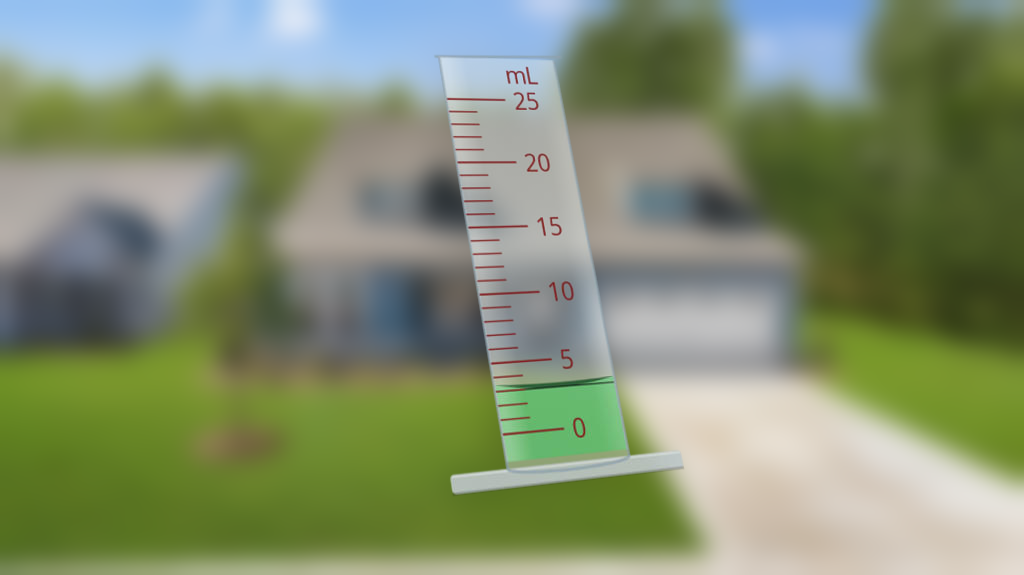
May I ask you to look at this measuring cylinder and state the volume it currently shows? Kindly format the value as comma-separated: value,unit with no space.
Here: 3,mL
